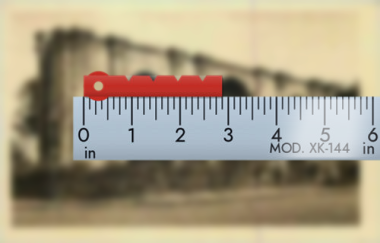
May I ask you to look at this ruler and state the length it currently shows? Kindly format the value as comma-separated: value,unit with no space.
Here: 2.875,in
